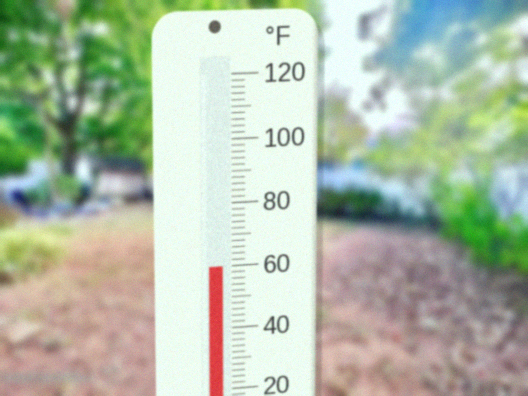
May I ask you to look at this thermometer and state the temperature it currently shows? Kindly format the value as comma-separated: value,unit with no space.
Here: 60,°F
